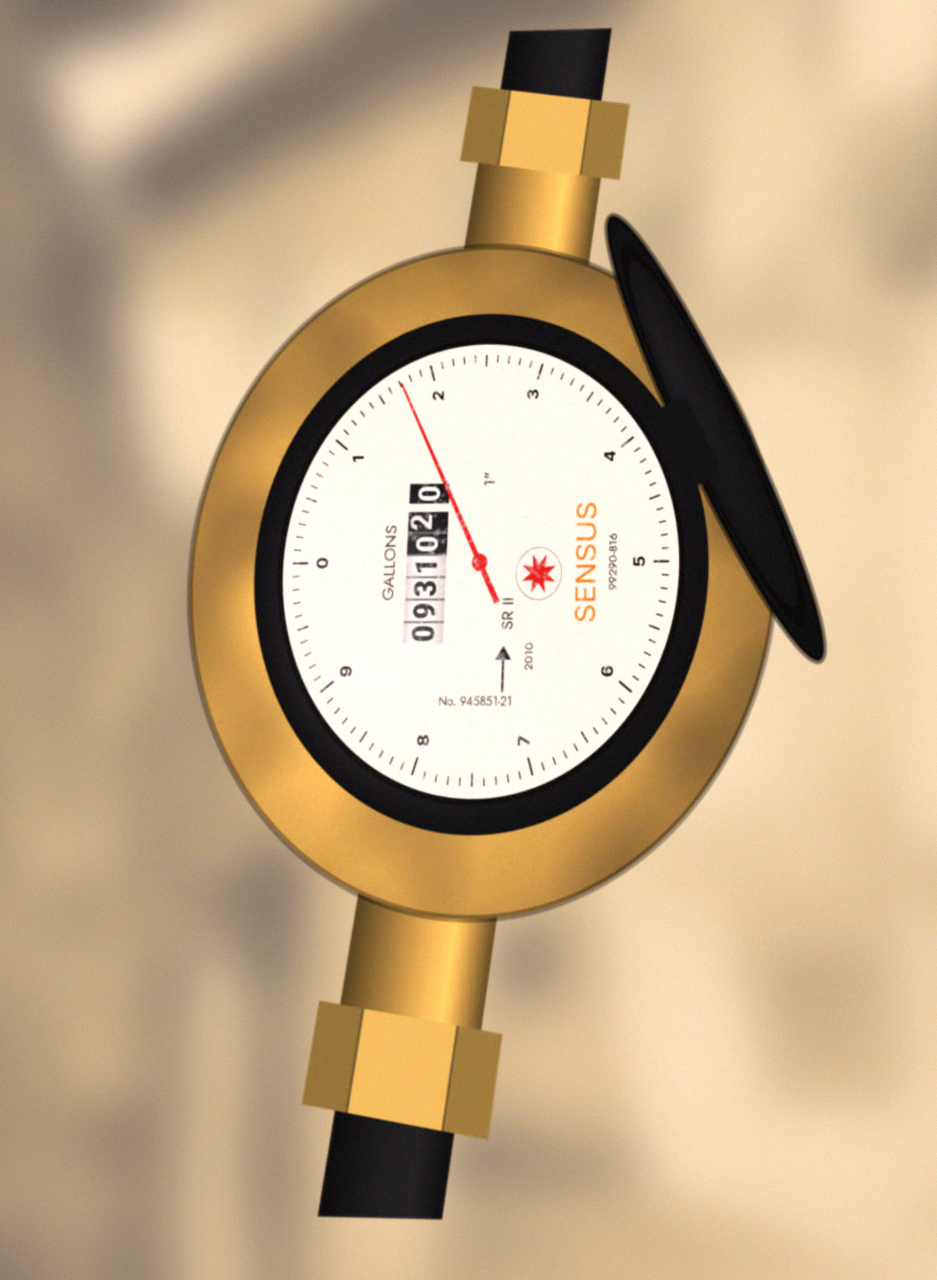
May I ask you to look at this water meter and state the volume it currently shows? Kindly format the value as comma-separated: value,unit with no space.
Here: 931021.7,gal
